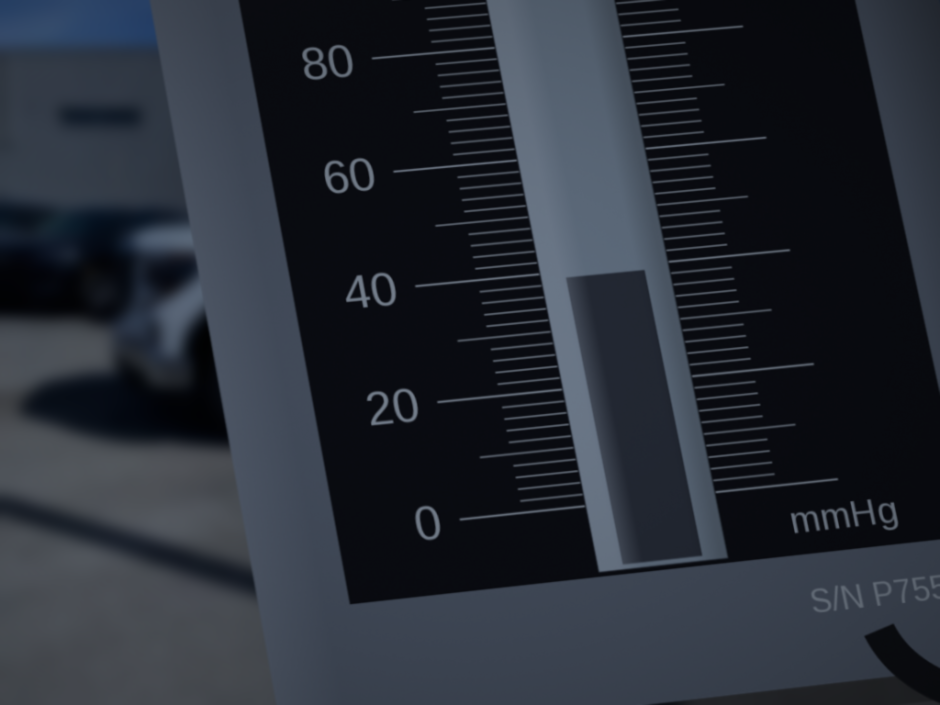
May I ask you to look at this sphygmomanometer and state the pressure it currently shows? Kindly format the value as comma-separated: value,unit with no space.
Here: 39,mmHg
